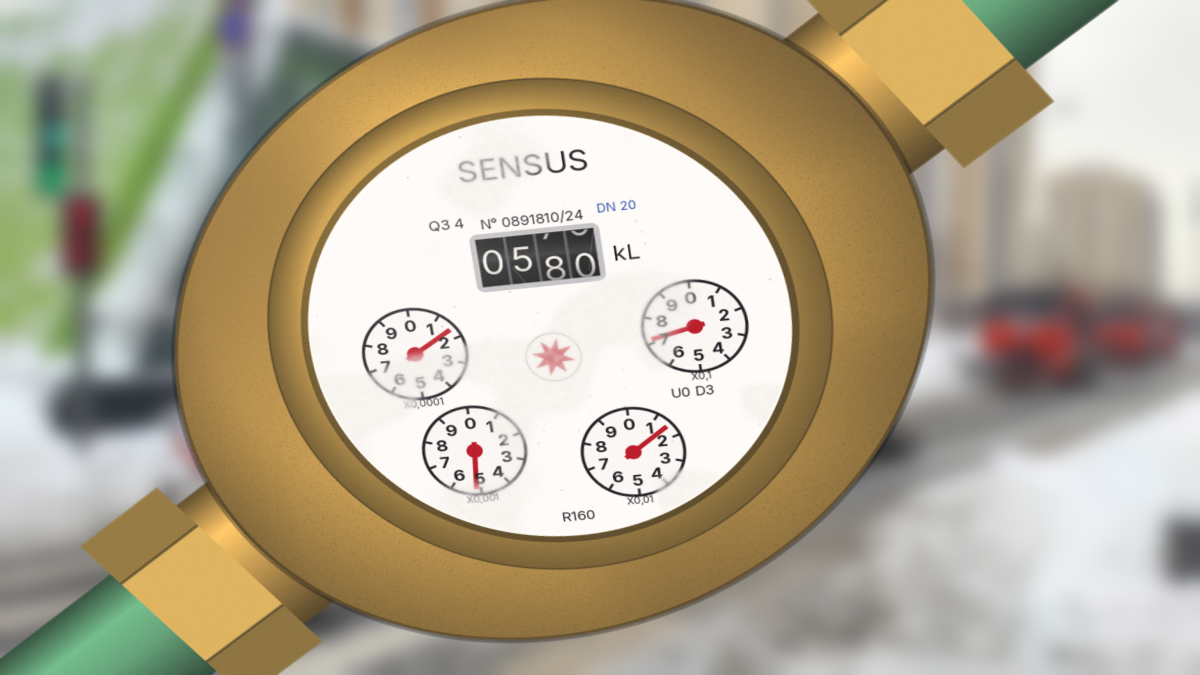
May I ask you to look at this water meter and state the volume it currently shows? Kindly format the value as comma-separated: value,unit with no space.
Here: 579.7151,kL
